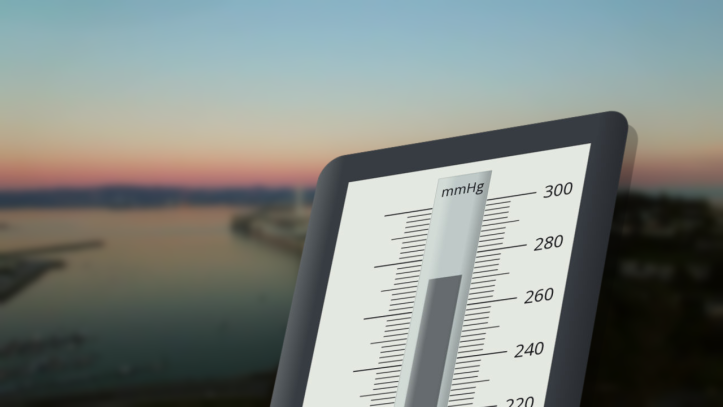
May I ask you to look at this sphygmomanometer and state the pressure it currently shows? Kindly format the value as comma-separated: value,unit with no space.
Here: 272,mmHg
